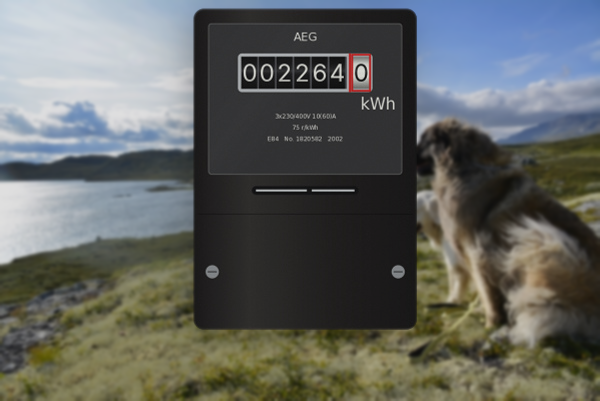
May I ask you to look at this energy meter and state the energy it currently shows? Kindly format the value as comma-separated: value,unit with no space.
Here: 2264.0,kWh
